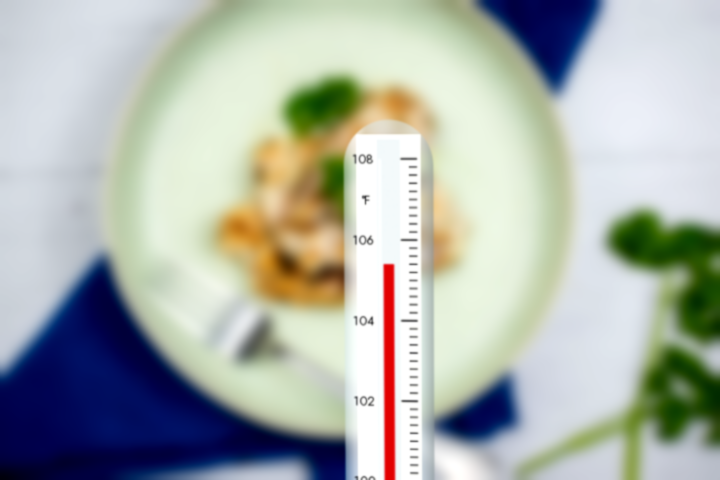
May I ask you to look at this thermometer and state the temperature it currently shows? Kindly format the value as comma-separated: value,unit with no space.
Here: 105.4,°F
